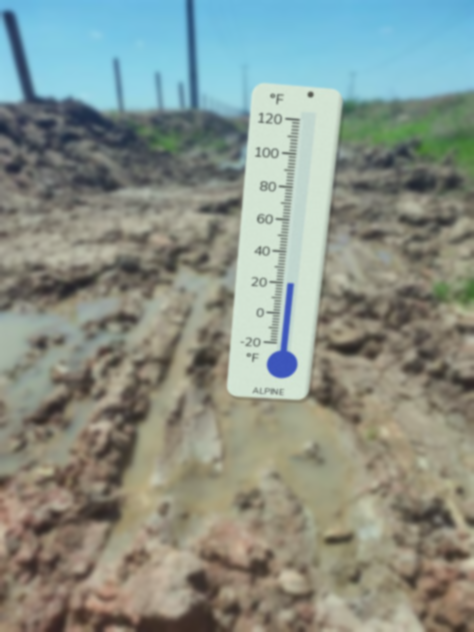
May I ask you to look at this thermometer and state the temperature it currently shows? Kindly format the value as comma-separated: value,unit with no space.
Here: 20,°F
